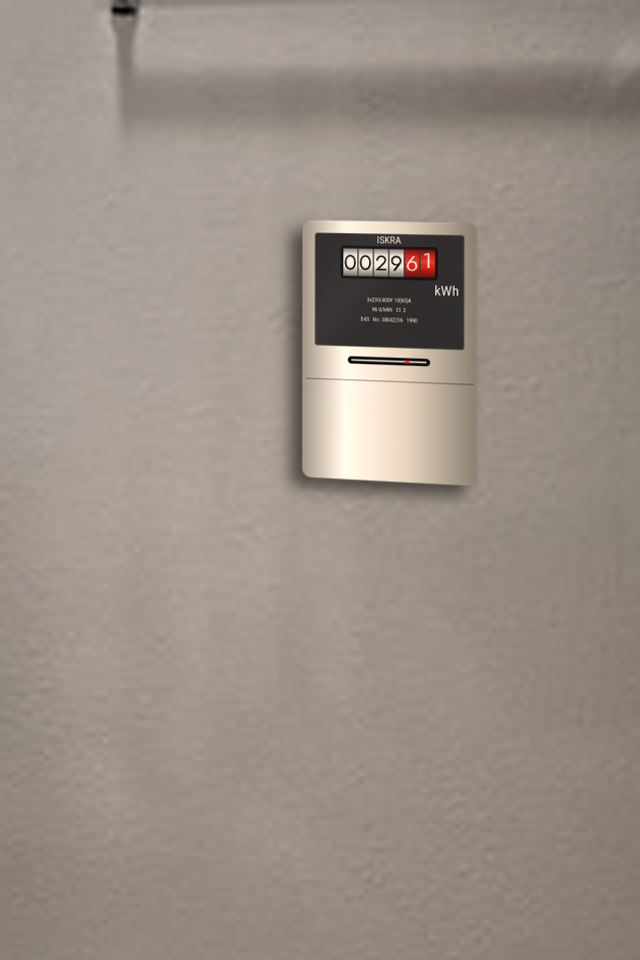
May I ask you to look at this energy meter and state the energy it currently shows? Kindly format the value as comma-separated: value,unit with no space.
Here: 29.61,kWh
